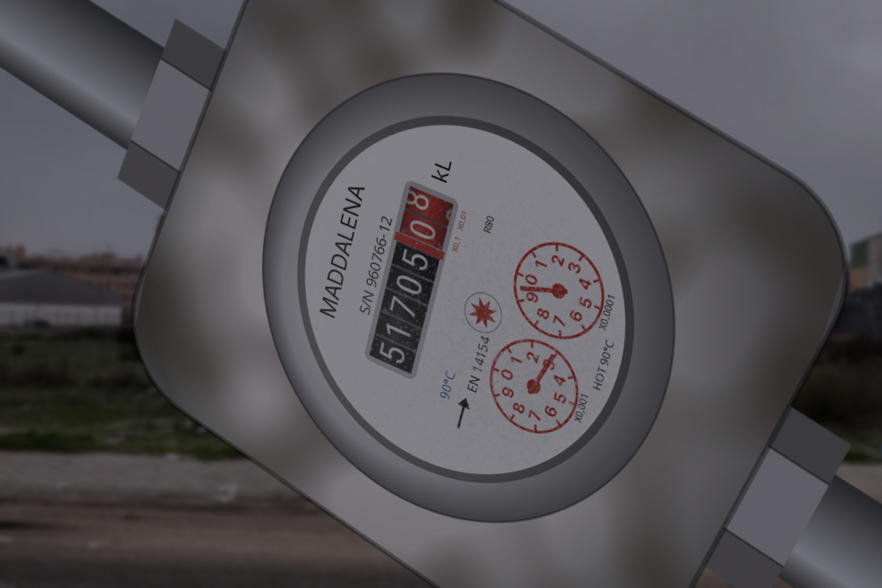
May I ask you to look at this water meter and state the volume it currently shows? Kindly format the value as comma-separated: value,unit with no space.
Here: 51705.0829,kL
